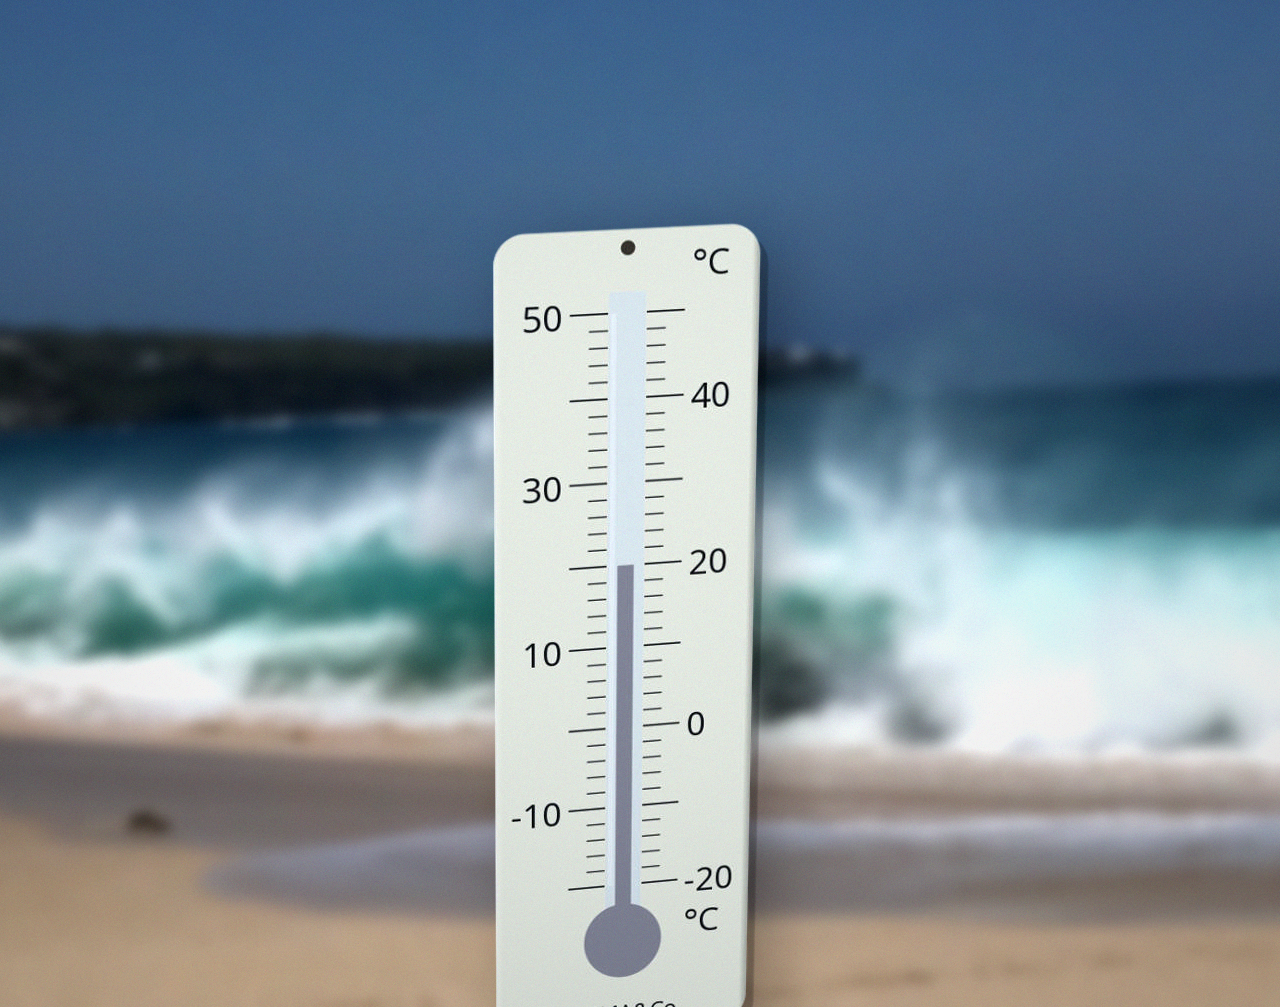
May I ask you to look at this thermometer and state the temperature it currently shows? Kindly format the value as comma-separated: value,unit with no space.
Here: 20,°C
